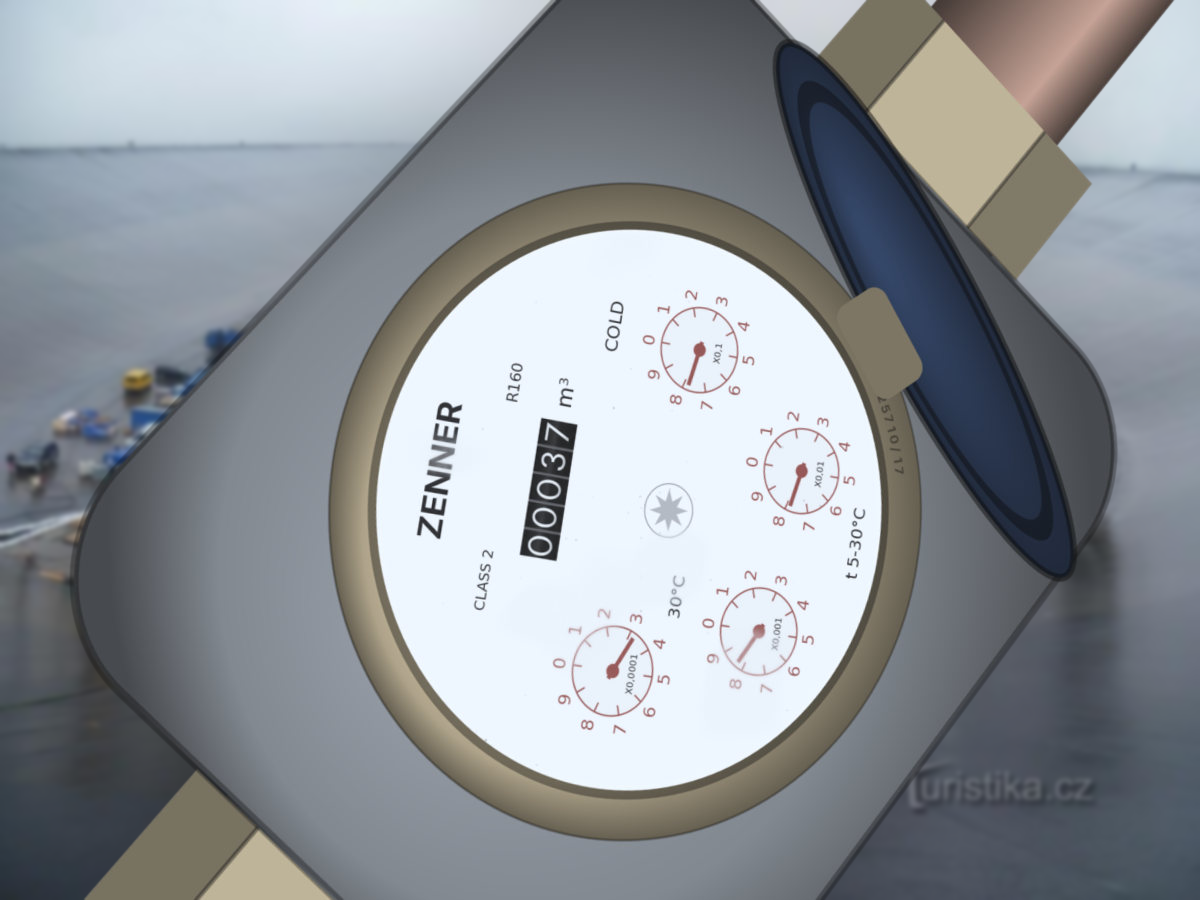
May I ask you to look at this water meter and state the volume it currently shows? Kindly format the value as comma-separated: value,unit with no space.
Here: 37.7783,m³
